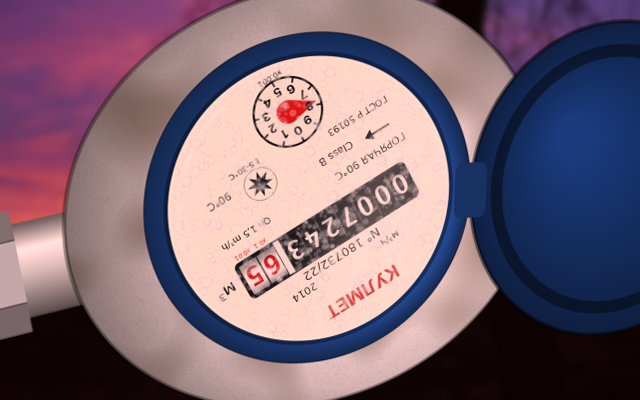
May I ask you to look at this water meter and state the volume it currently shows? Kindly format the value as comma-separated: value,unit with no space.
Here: 7243.657,m³
